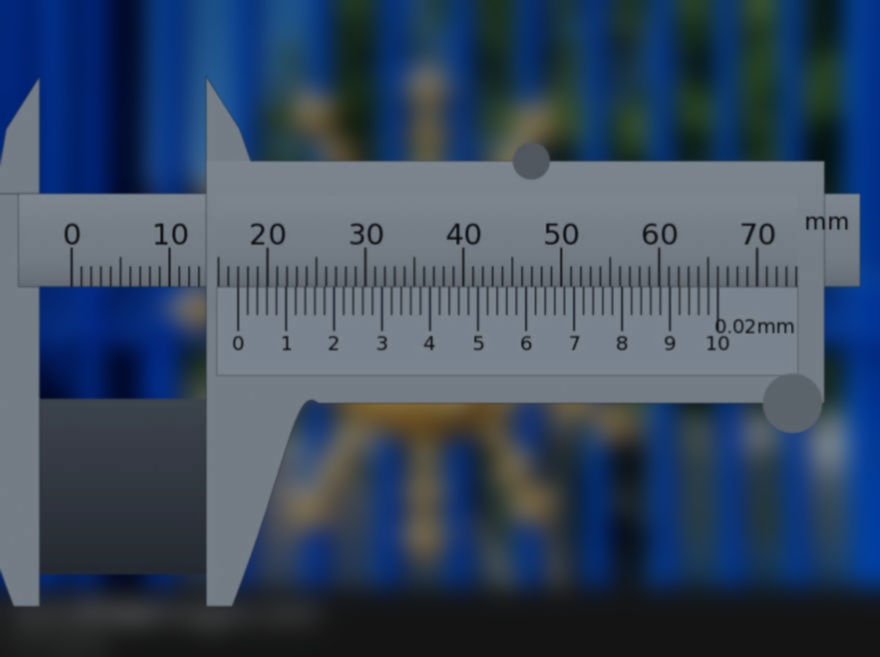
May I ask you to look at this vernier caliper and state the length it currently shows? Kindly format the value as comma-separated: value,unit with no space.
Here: 17.0,mm
